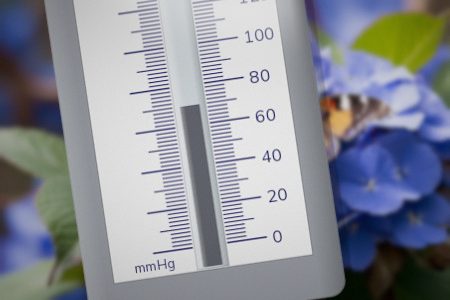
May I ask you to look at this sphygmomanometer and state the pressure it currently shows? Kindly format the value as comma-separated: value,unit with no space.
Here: 70,mmHg
